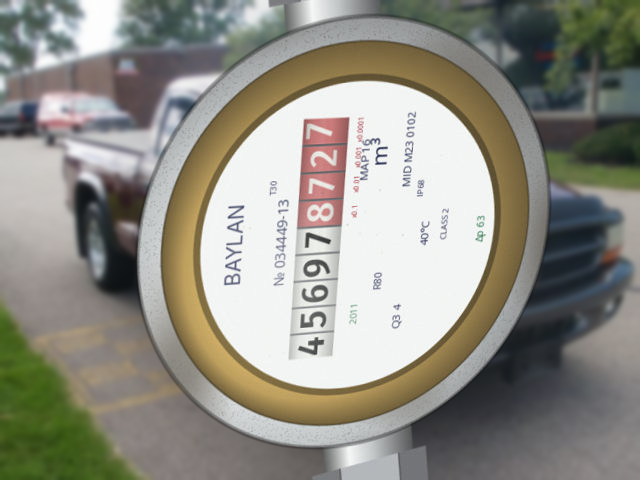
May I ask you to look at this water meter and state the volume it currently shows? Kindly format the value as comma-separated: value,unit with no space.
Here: 45697.8727,m³
